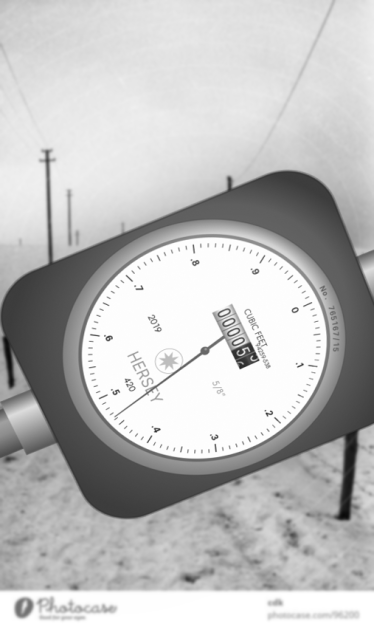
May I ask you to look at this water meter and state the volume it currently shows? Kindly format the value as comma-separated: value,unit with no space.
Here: 55.46,ft³
